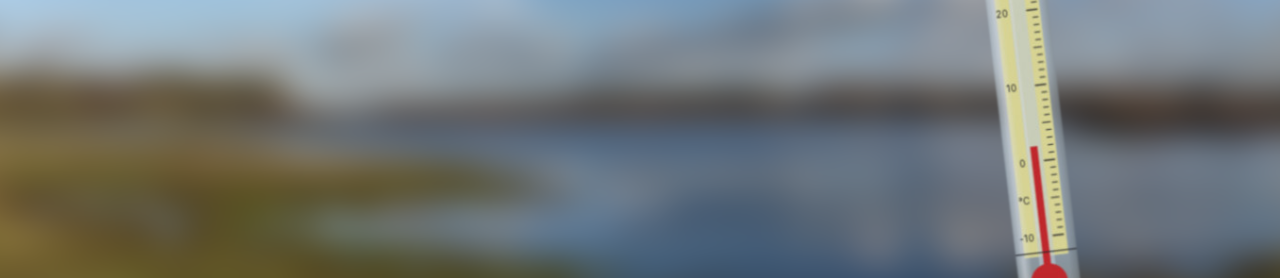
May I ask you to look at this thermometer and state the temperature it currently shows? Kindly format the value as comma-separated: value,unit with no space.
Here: 2,°C
